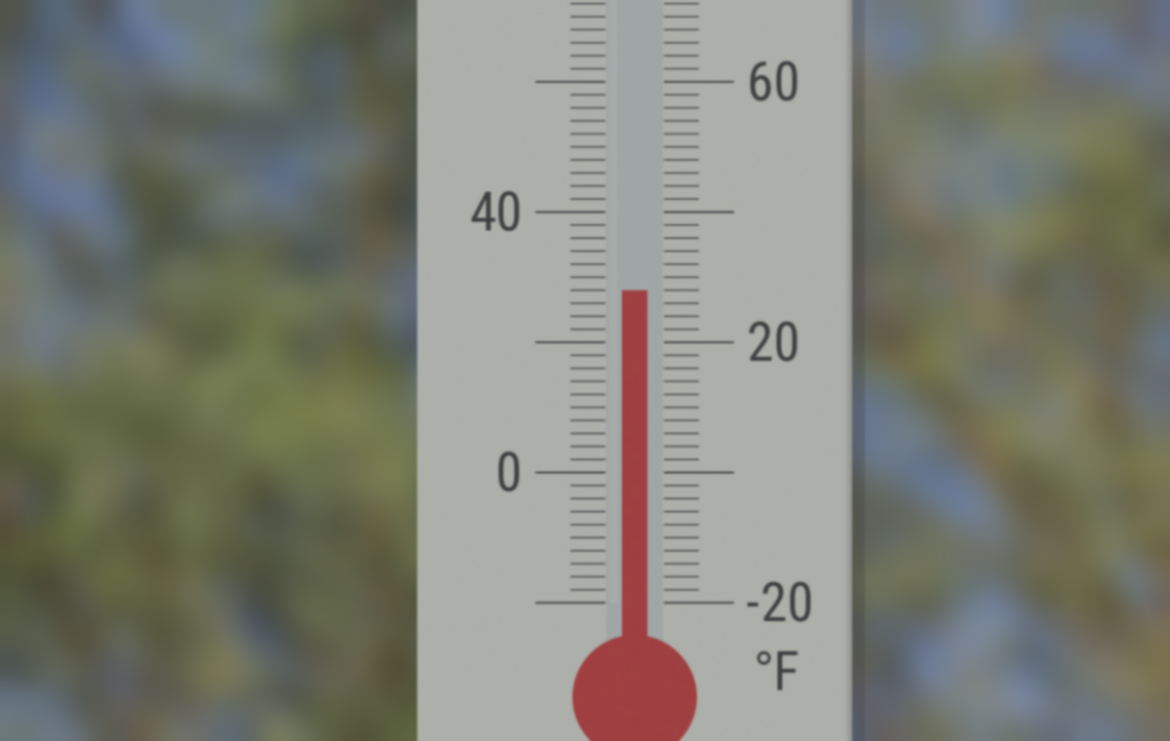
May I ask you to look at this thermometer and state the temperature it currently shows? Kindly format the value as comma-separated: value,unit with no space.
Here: 28,°F
